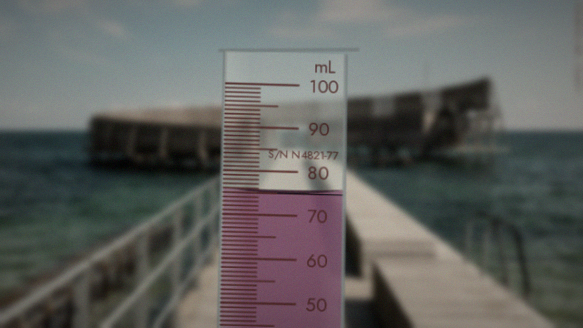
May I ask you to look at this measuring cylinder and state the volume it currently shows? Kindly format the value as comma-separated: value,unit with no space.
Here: 75,mL
